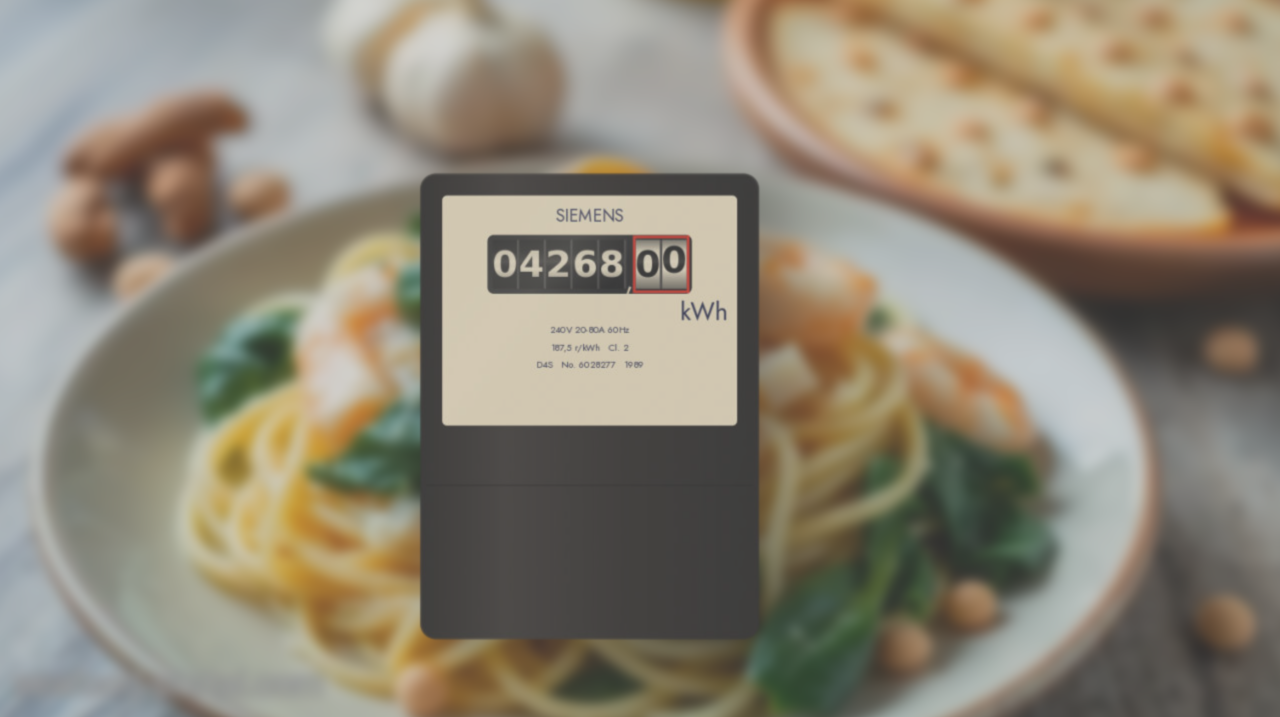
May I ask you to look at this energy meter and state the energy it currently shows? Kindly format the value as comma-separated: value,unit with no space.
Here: 4268.00,kWh
